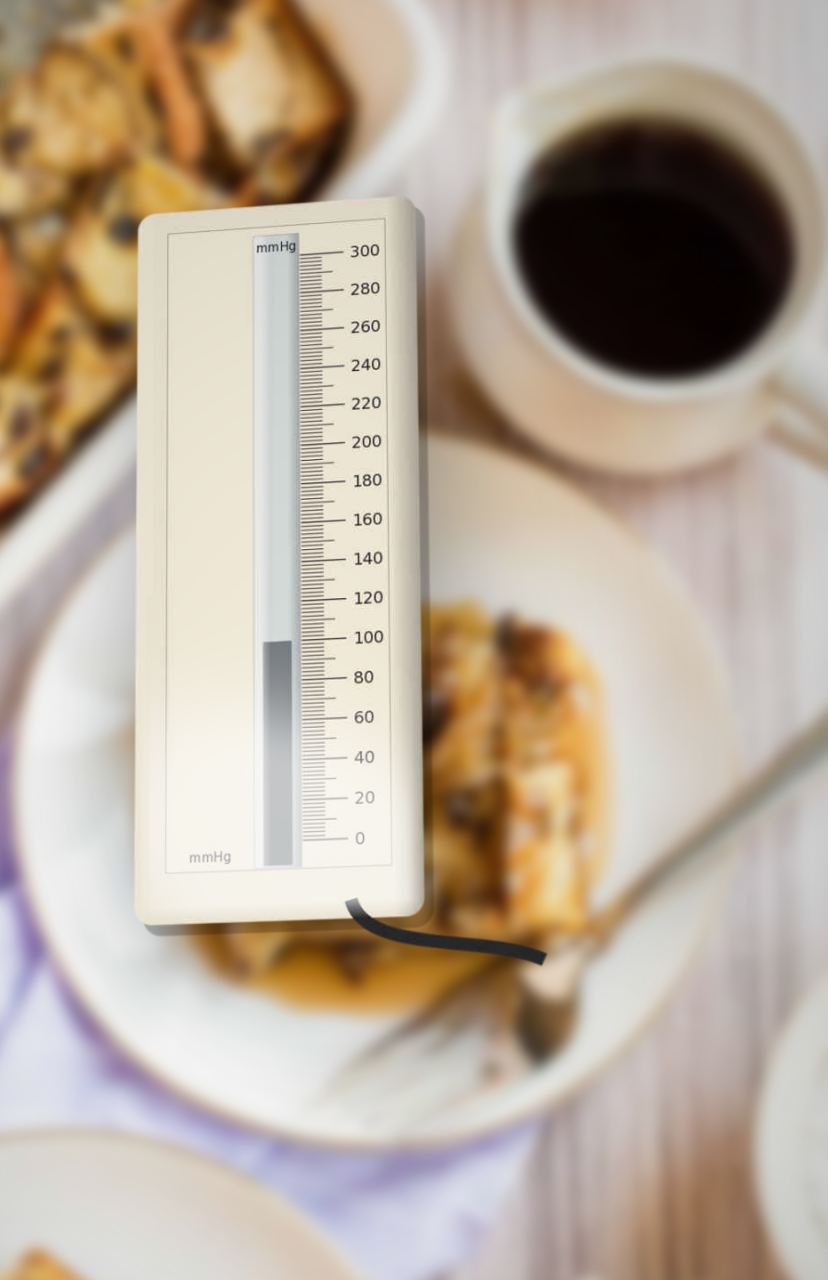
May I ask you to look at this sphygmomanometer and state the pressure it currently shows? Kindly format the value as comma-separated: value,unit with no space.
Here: 100,mmHg
